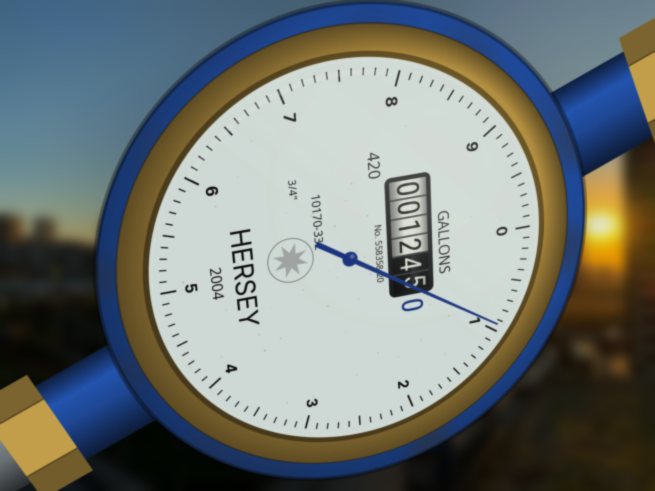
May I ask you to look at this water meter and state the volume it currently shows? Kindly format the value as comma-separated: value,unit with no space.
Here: 12450.9,gal
